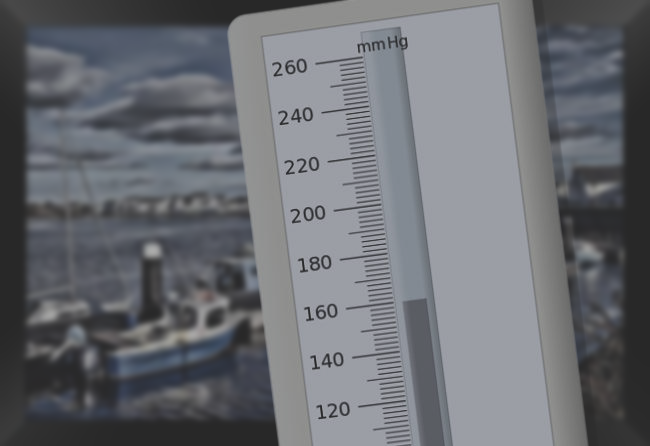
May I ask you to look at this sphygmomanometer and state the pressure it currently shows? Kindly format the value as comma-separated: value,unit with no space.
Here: 160,mmHg
